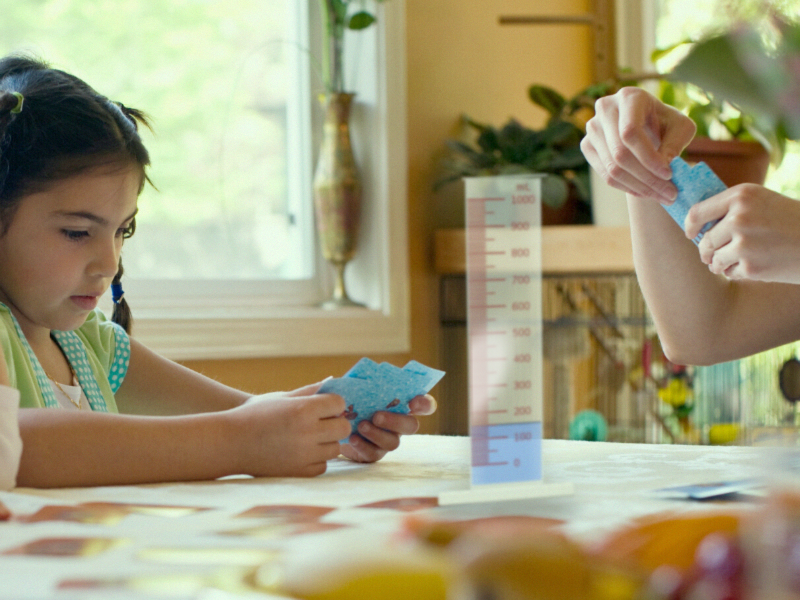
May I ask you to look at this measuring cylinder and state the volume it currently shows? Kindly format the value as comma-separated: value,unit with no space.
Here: 150,mL
